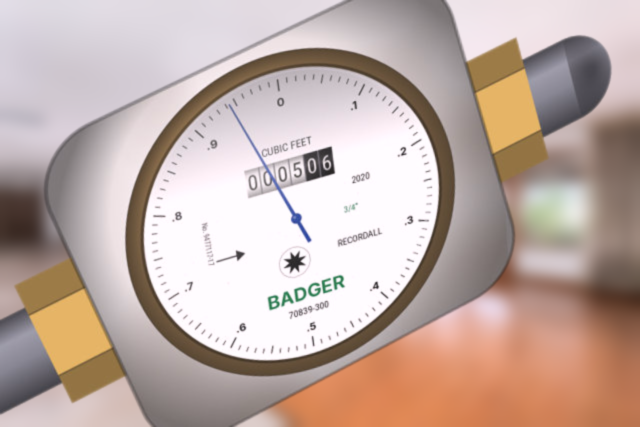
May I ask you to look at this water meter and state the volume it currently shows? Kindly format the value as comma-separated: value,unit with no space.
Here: 505.94,ft³
